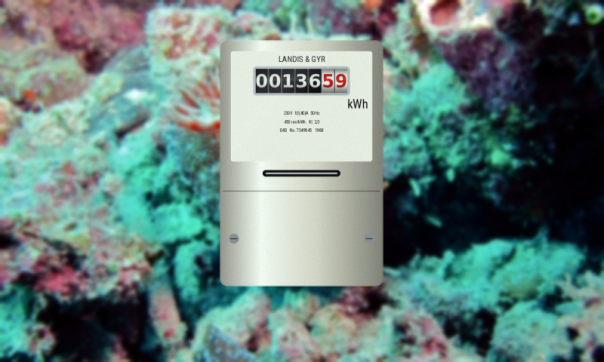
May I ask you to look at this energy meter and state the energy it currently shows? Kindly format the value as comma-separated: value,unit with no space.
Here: 136.59,kWh
